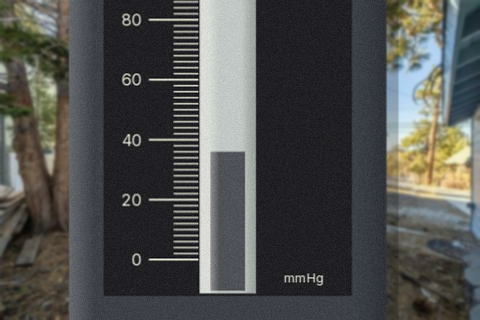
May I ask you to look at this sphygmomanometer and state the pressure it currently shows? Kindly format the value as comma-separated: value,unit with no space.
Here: 36,mmHg
